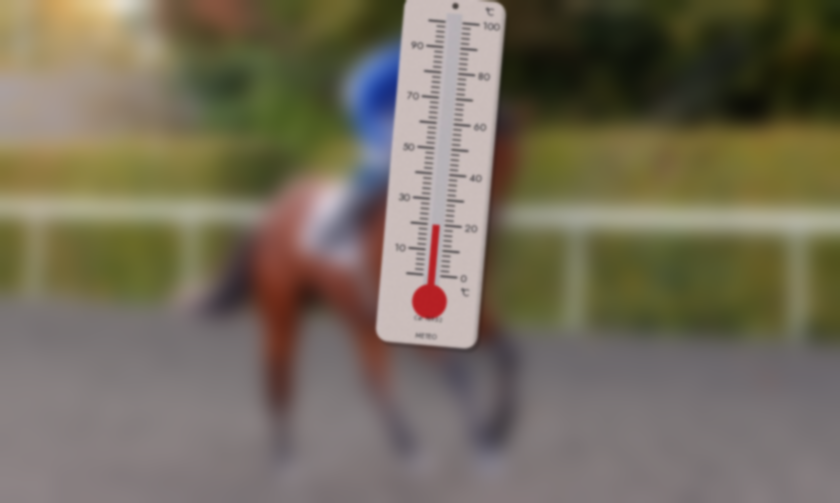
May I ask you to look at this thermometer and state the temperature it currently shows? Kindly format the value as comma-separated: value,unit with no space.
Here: 20,°C
